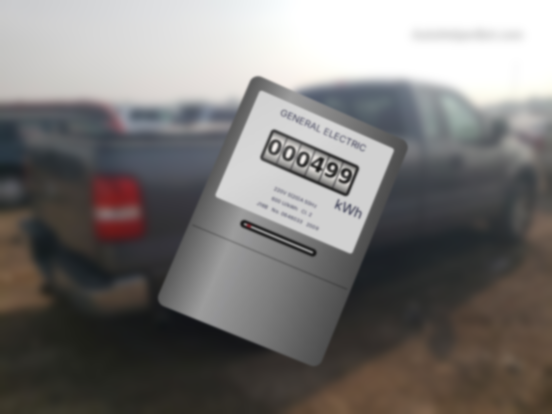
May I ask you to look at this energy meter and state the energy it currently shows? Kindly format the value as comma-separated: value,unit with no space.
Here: 499,kWh
